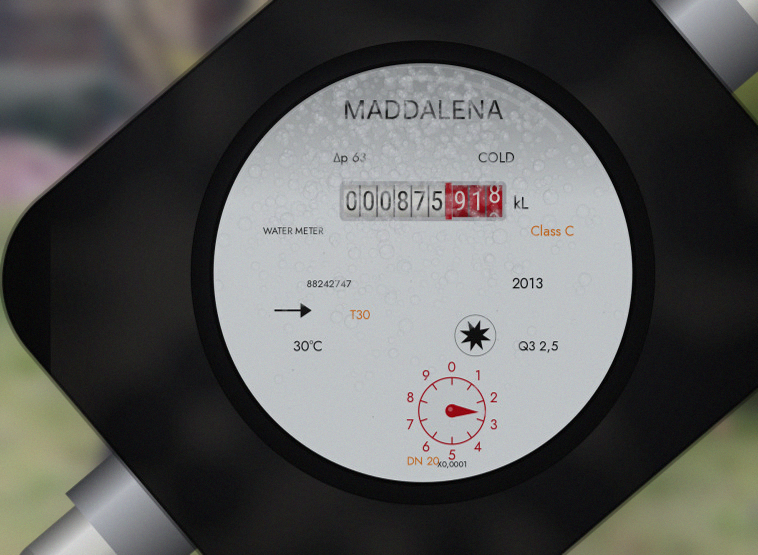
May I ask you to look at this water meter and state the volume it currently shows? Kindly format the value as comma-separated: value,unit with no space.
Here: 875.9182,kL
